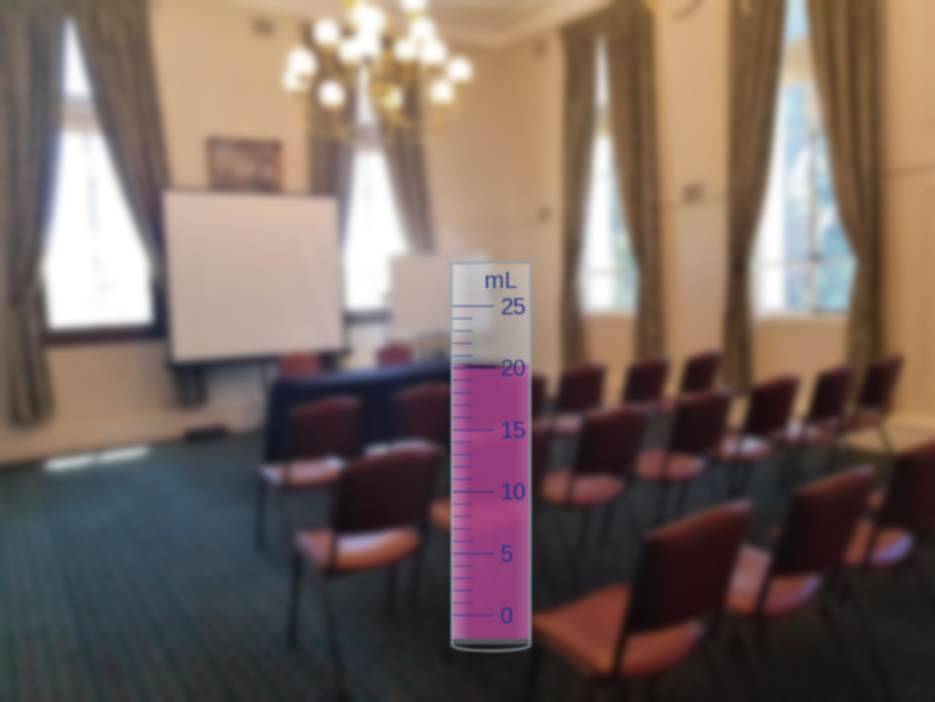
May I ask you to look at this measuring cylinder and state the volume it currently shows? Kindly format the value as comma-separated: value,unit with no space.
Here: 20,mL
